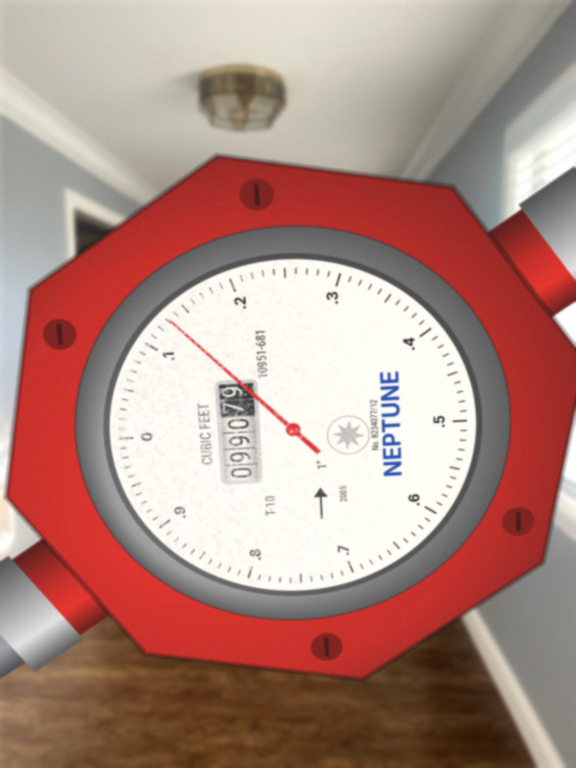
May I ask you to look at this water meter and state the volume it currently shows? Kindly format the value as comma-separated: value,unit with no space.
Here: 99079.13,ft³
